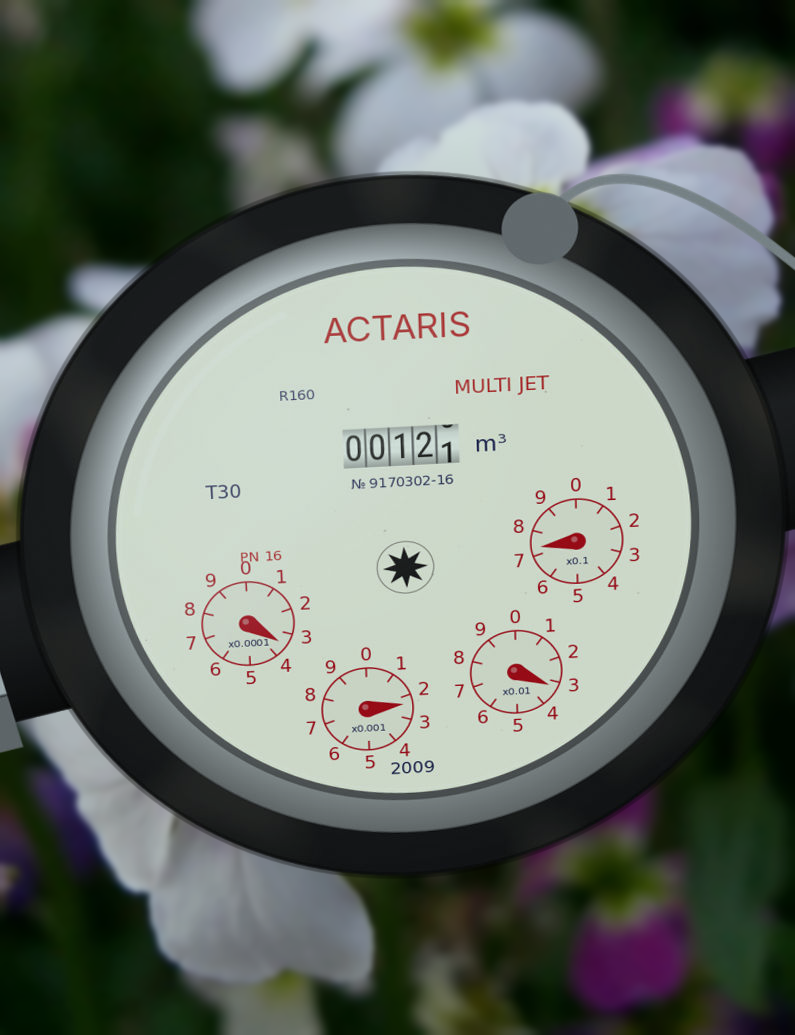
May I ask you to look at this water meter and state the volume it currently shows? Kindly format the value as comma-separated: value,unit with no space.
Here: 120.7323,m³
